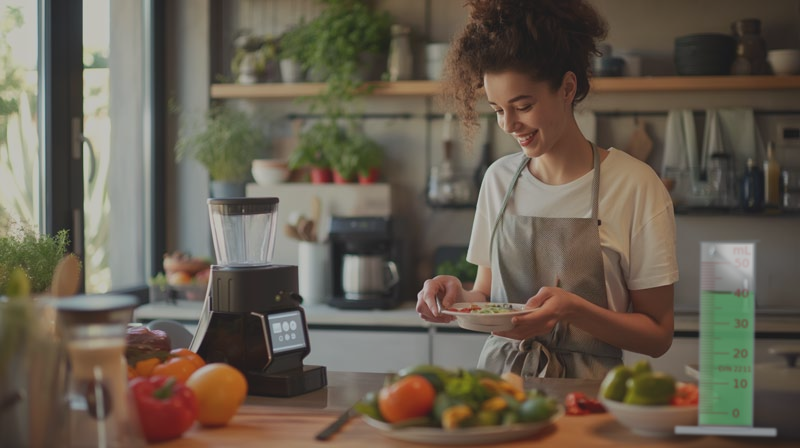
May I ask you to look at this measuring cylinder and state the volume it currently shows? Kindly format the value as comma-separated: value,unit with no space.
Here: 40,mL
